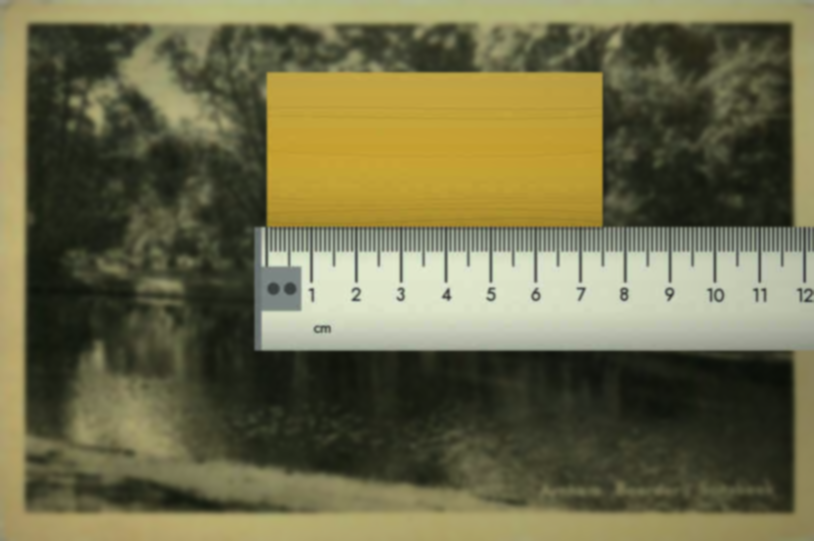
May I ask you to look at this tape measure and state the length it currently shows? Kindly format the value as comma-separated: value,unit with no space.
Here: 7.5,cm
